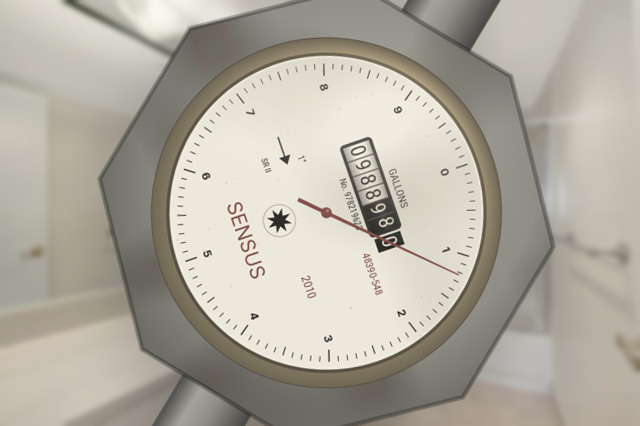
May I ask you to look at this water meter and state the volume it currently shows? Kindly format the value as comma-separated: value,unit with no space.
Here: 988981.2,gal
